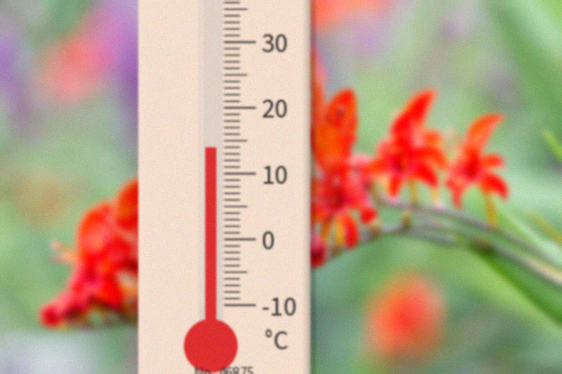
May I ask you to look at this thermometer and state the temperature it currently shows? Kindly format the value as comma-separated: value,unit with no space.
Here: 14,°C
